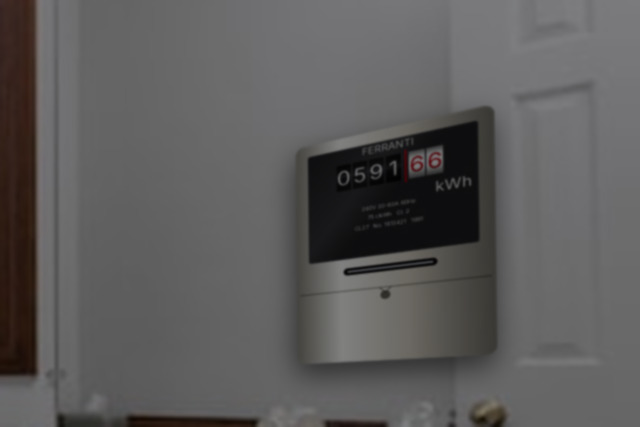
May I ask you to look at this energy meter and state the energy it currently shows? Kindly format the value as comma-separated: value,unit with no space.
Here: 591.66,kWh
